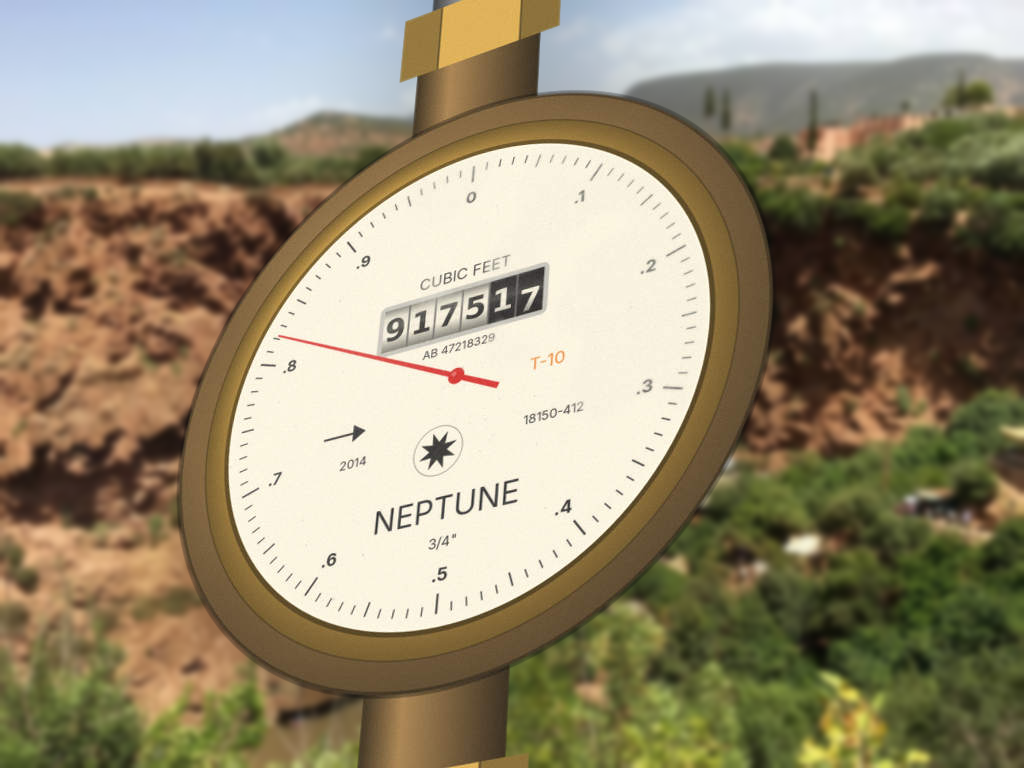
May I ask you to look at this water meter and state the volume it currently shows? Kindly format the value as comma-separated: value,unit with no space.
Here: 917516.82,ft³
